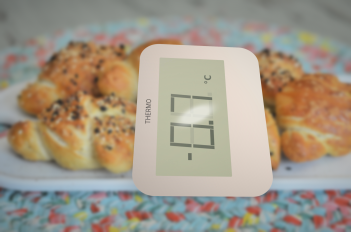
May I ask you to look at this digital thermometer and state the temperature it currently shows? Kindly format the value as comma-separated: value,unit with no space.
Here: -0.7,°C
